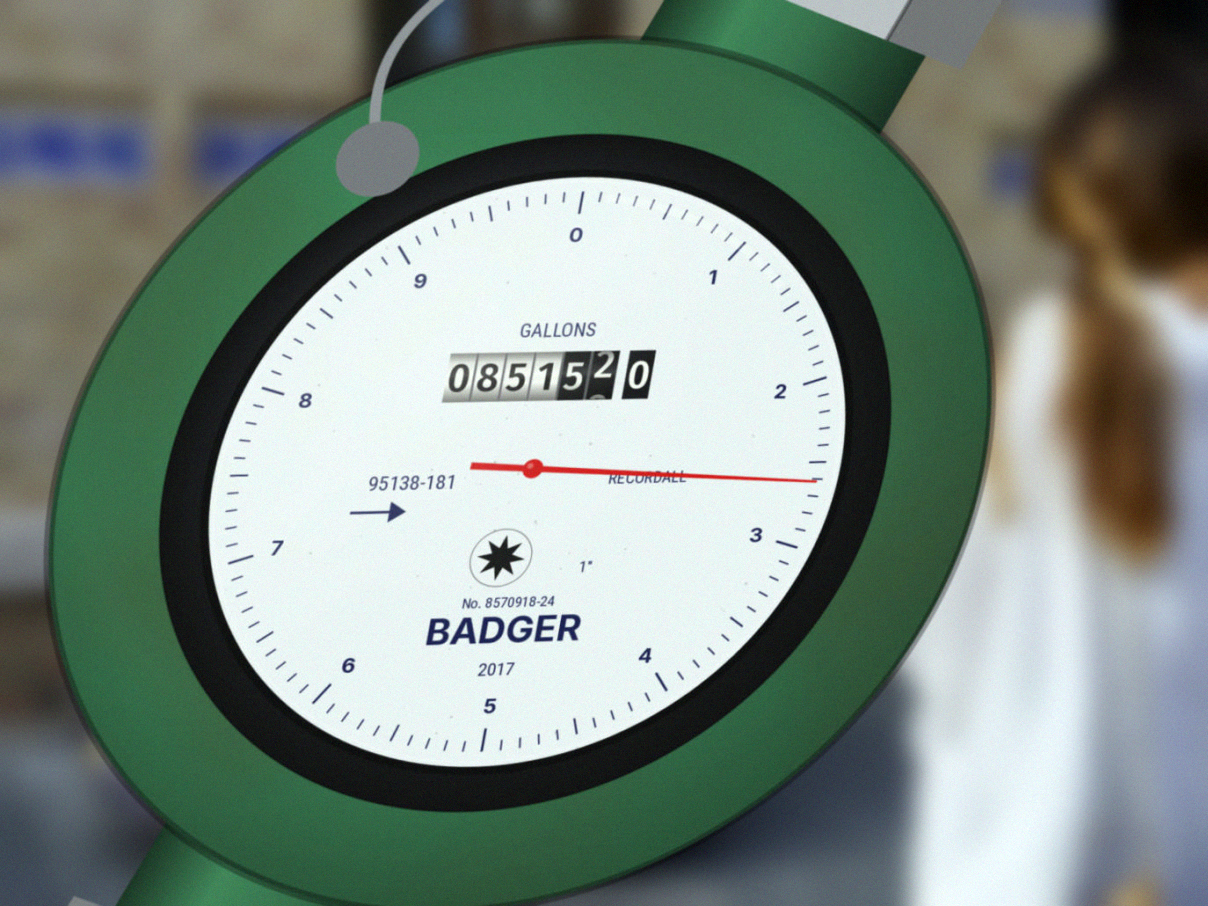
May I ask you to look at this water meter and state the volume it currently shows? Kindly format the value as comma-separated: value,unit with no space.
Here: 851522.6,gal
